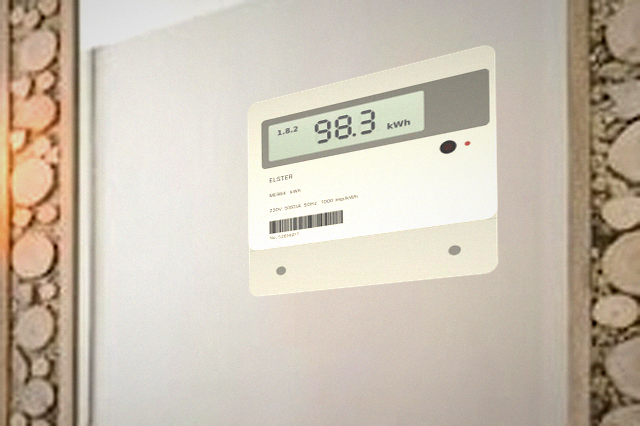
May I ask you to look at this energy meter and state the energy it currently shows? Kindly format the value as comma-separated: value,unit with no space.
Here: 98.3,kWh
